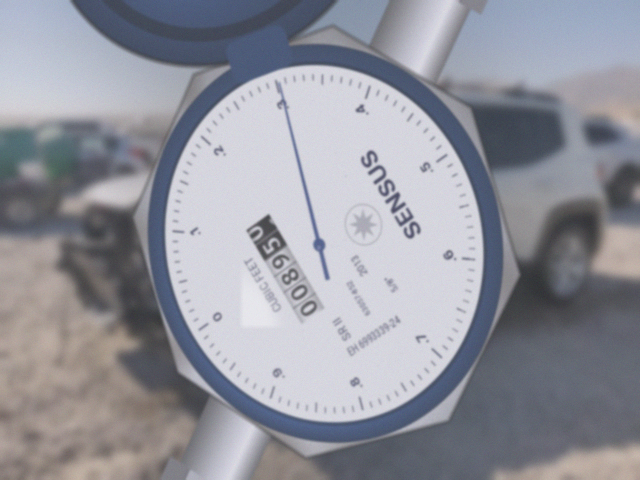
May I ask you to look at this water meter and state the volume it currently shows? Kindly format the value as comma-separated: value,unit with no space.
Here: 8950.30,ft³
